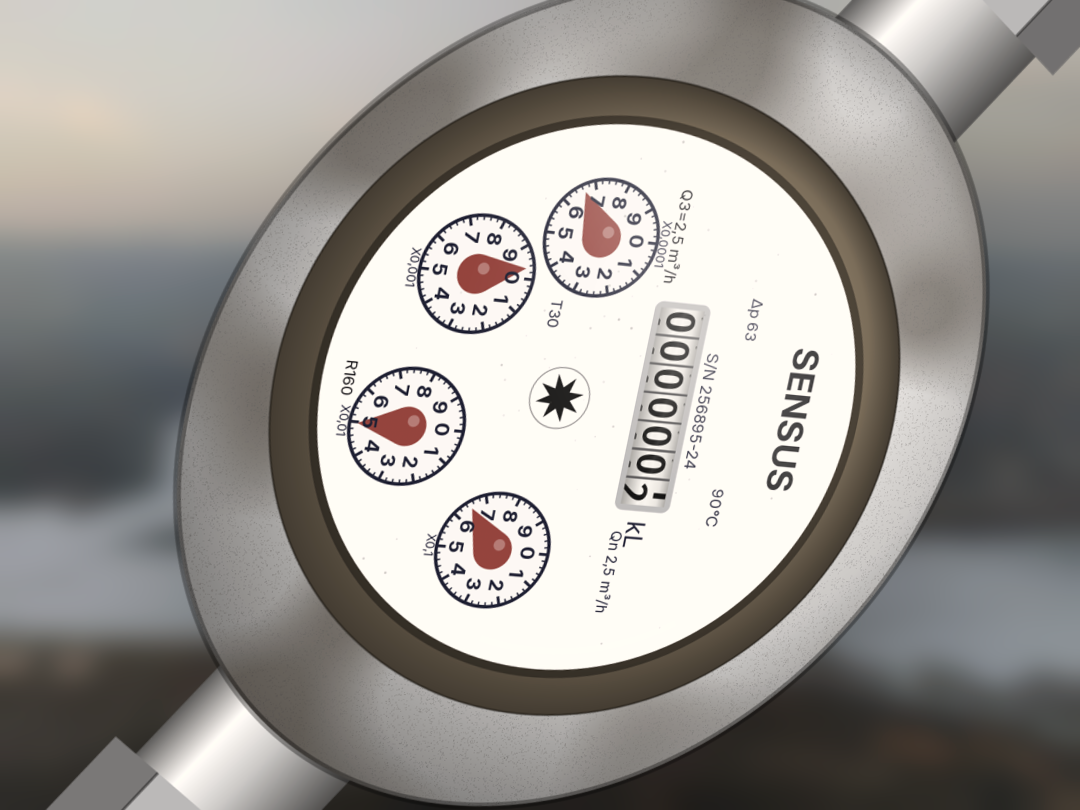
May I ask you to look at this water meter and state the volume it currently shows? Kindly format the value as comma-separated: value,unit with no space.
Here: 1.6496,kL
